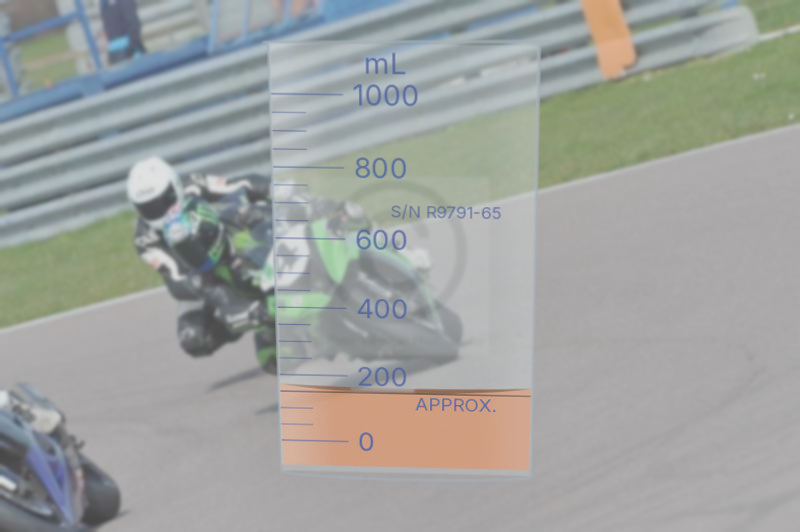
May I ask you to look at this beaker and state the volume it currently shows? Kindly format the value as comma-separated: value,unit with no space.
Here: 150,mL
